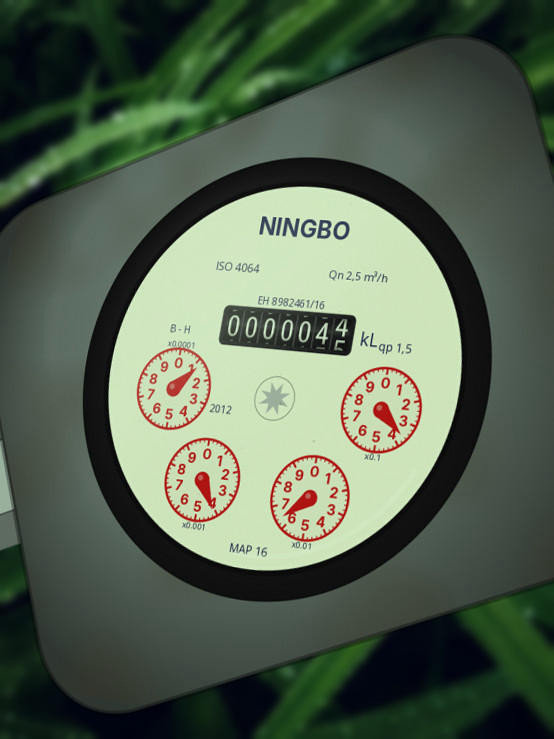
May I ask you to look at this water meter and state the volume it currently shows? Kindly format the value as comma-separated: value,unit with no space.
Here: 44.3641,kL
